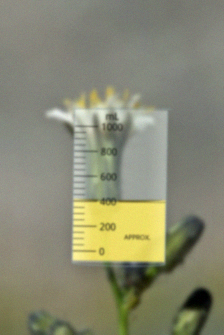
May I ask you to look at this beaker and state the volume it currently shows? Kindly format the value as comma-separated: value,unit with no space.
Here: 400,mL
